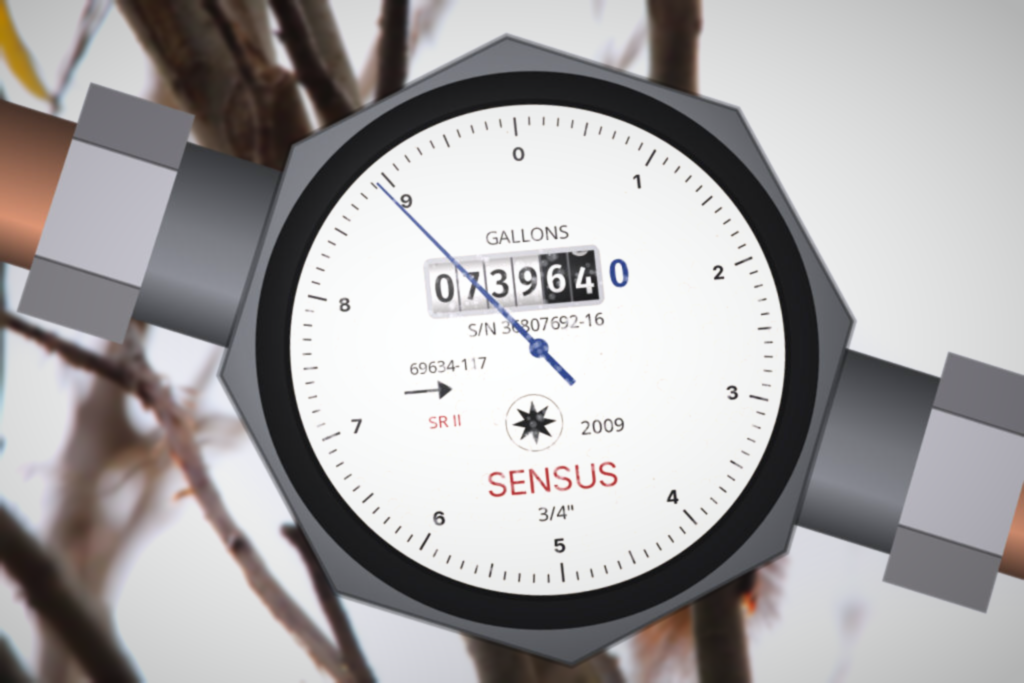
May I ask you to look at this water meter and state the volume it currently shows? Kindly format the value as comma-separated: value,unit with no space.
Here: 739638.9,gal
